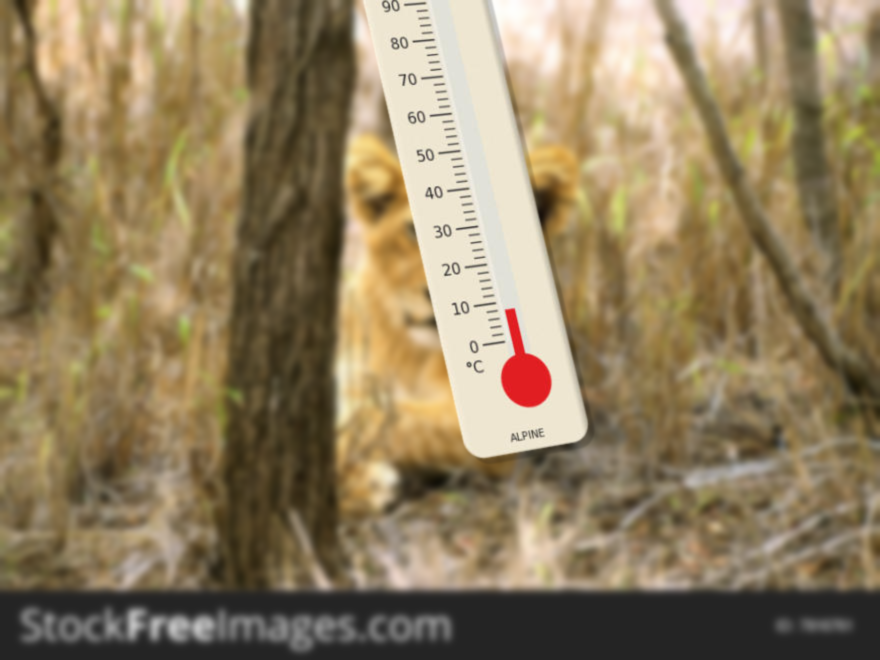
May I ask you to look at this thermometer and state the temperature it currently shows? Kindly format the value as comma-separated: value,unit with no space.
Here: 8,°C
